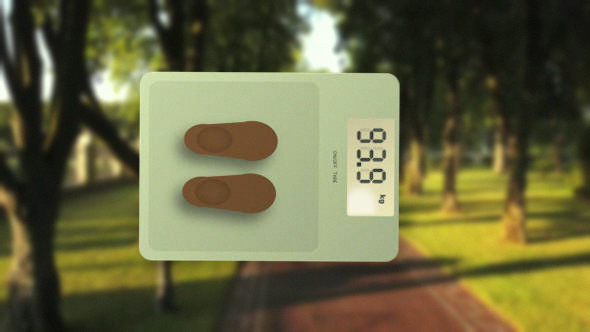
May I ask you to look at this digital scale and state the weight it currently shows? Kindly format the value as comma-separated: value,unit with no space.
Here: 93.9,kg
